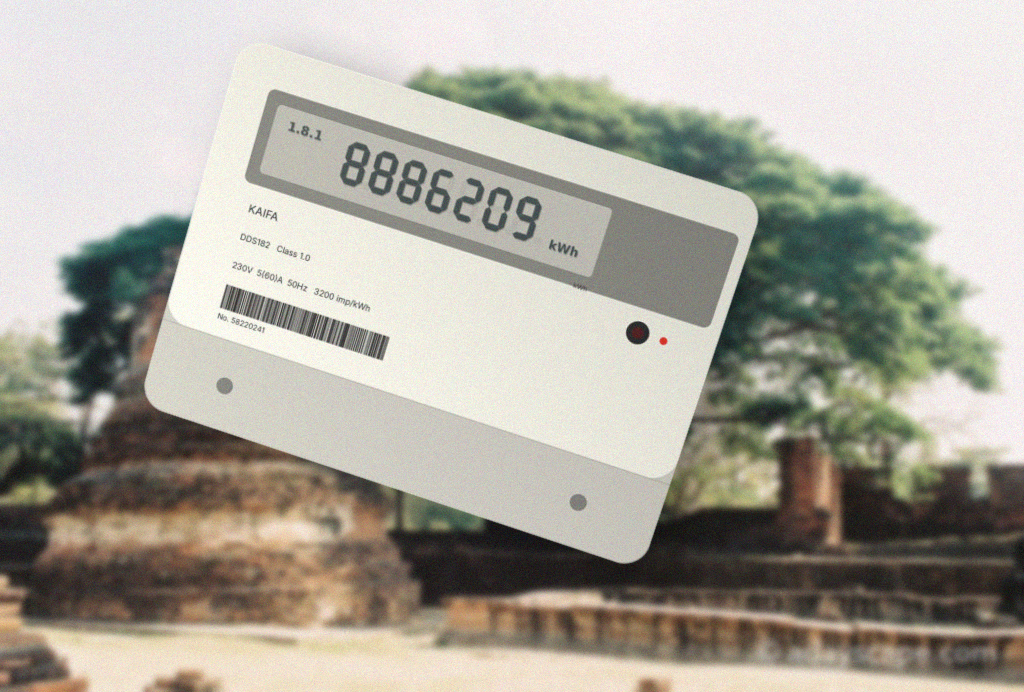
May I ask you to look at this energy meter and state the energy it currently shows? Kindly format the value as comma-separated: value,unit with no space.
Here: 8886209,kWh
